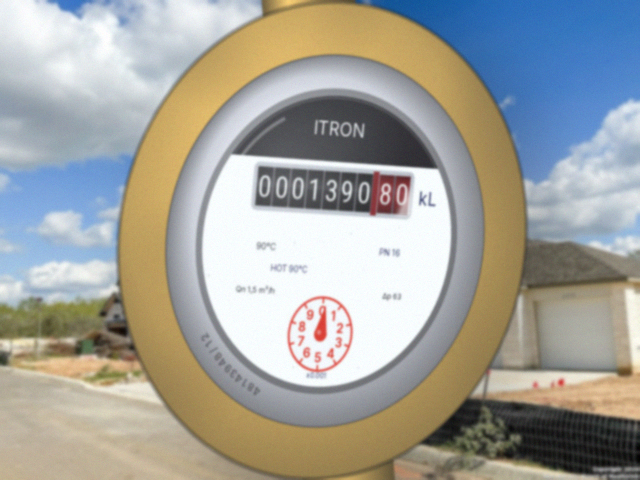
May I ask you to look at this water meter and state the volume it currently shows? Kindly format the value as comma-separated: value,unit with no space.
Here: 1390.800,kL
